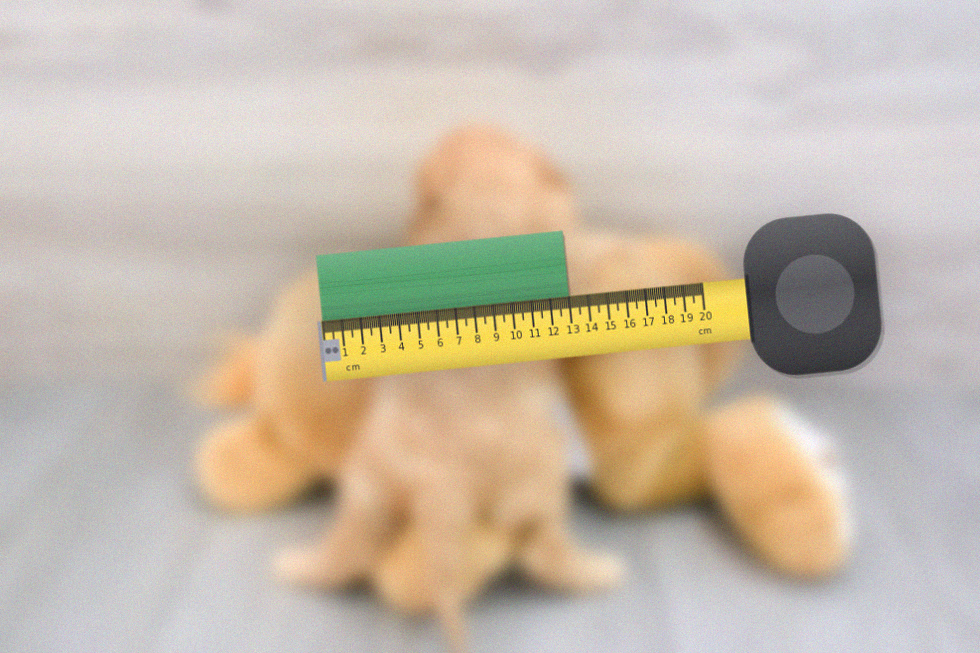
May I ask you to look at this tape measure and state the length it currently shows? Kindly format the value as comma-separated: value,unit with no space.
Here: 13,cm
